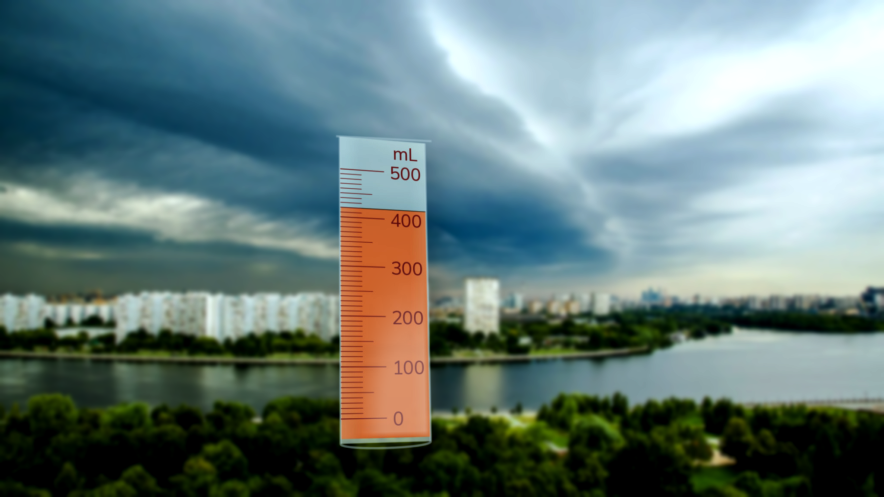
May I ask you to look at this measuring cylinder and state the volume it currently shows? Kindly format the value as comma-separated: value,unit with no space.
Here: 420,mL
